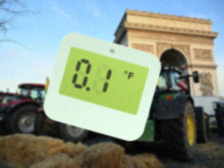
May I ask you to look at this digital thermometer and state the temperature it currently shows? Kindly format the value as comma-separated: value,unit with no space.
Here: 0.1,°F
